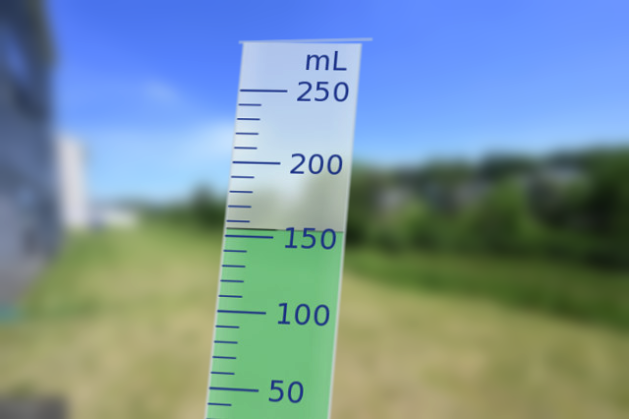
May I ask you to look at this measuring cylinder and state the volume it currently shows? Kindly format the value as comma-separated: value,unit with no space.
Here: 155,mL
